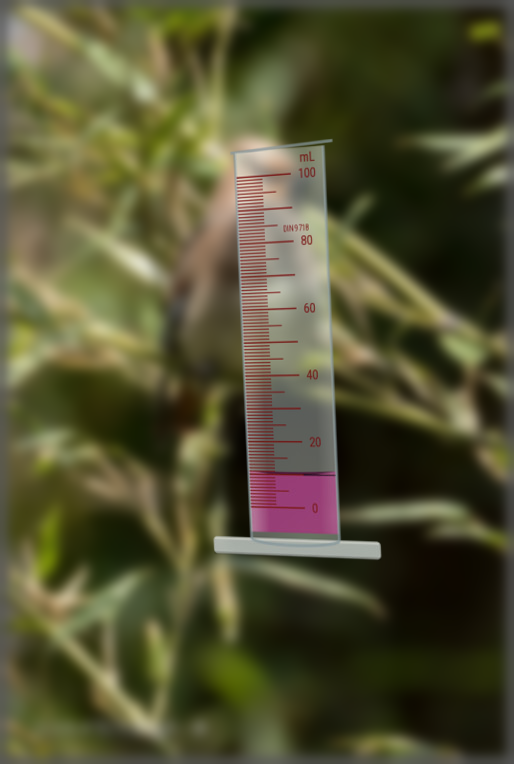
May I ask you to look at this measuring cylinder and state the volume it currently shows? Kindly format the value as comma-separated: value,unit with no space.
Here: 10,mL
